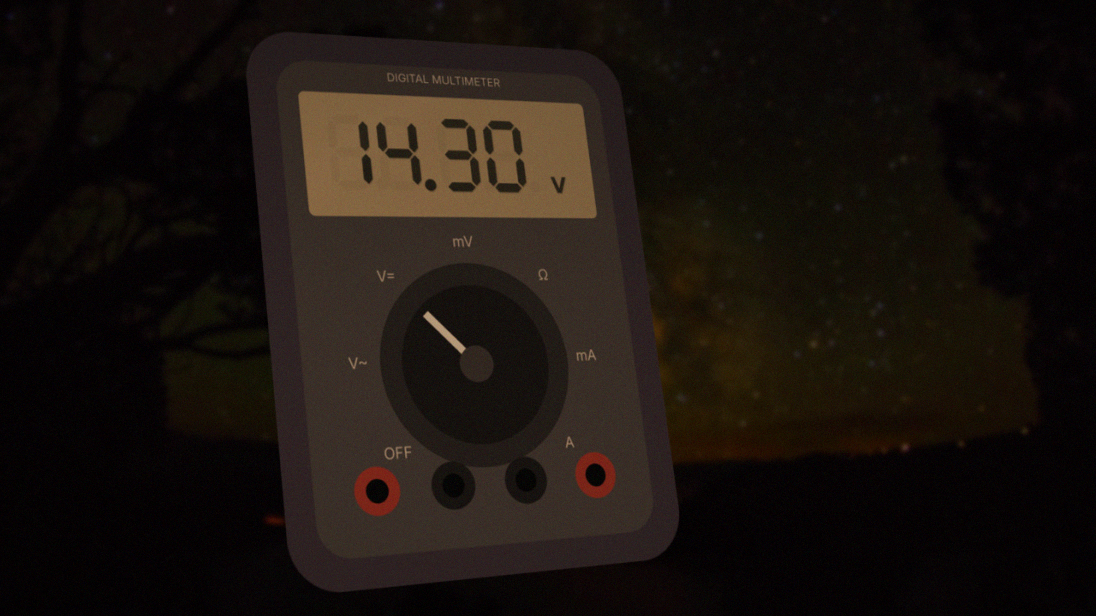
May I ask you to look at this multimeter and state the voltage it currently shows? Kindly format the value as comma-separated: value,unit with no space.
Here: 14.30,V
